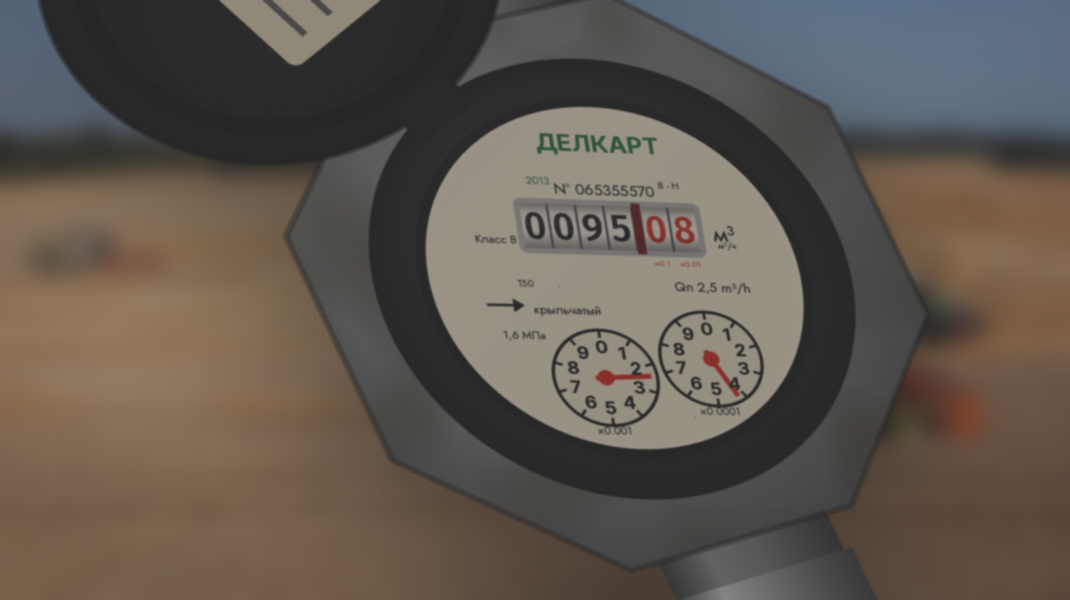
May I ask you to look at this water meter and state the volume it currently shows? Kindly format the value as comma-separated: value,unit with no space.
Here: 95.0824,m³
